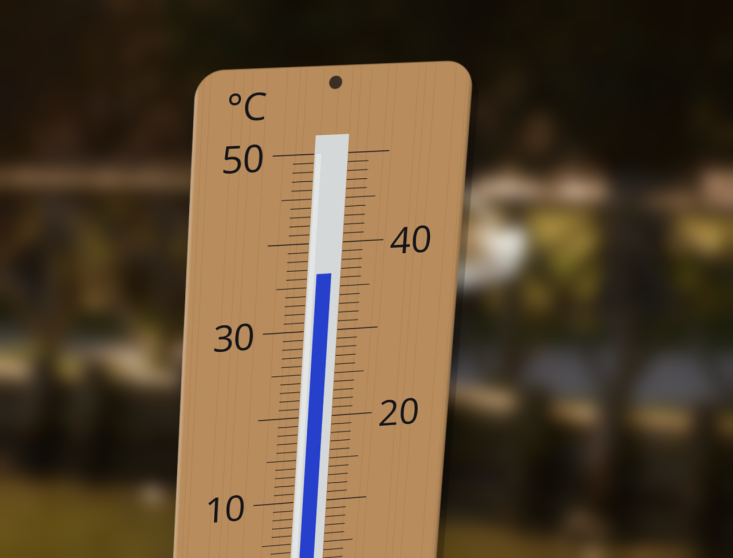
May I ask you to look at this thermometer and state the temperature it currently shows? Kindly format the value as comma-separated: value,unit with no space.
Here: 36.5,°C
